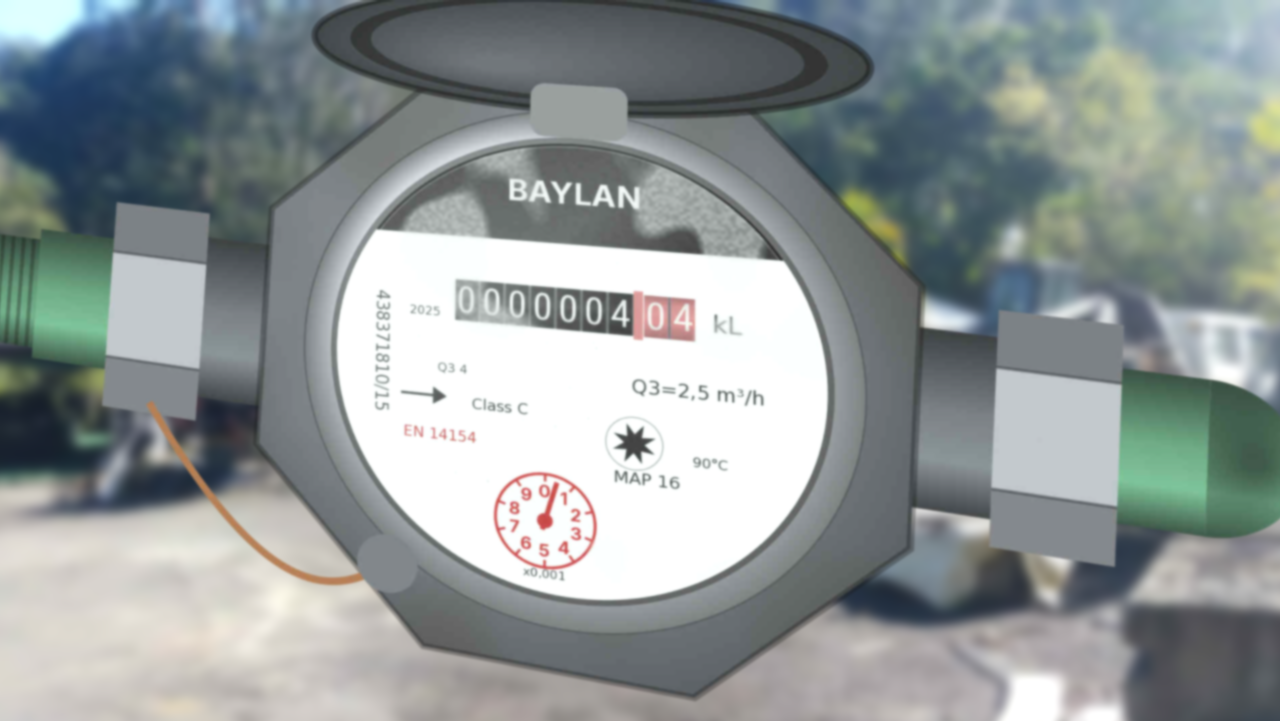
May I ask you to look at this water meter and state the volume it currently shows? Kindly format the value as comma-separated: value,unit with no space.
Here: 4.040,kL
